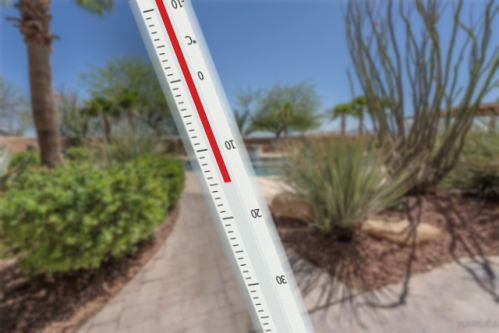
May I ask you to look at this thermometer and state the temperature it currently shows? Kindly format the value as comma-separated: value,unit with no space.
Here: 15,°C
